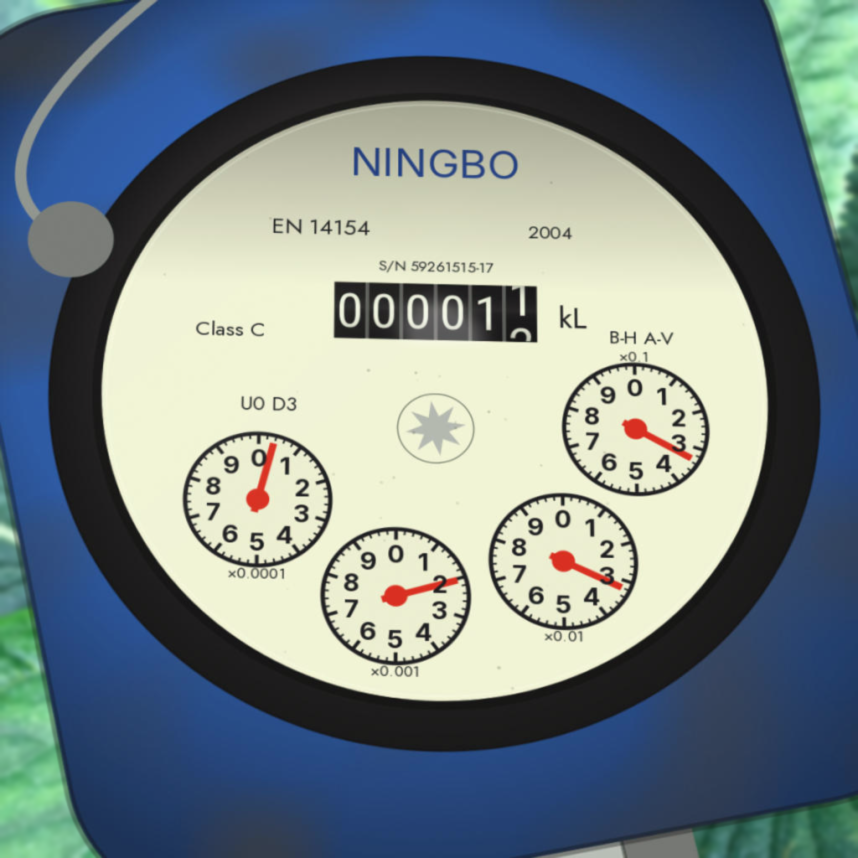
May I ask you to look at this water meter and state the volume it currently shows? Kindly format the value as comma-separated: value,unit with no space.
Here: 11.3320,kL
